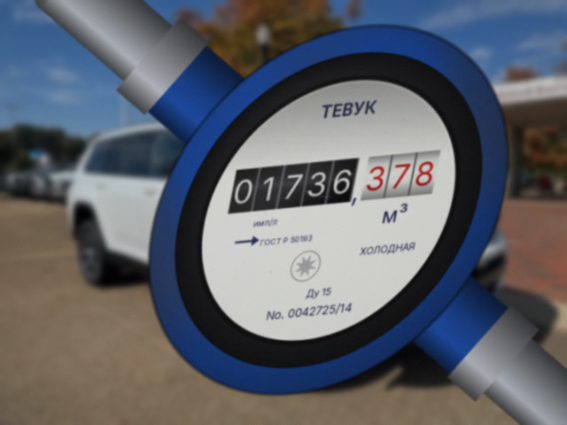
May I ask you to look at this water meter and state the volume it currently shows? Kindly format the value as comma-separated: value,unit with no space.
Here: 1736.378,m³
